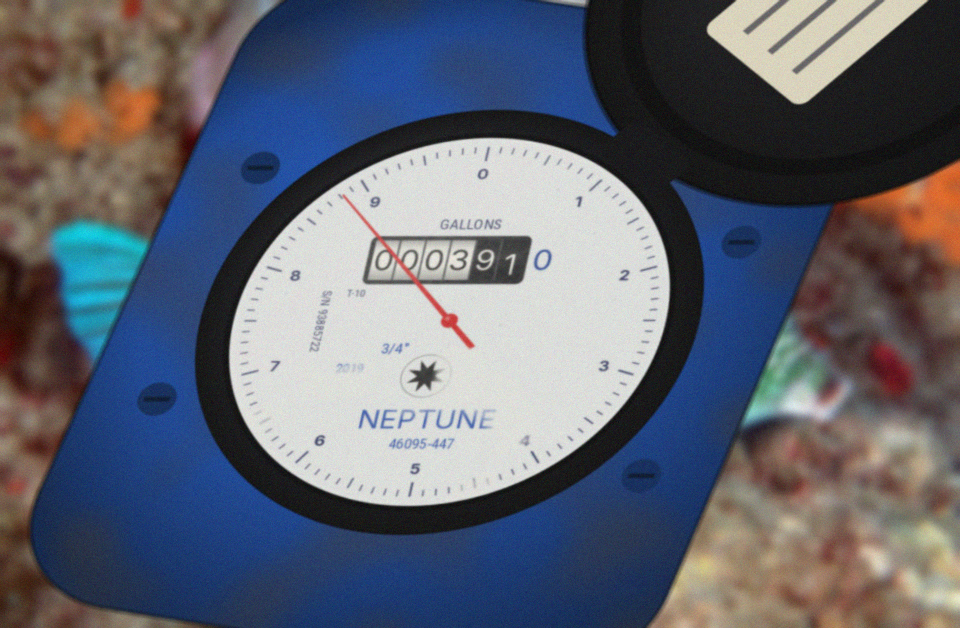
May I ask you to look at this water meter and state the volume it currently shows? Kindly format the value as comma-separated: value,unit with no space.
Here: 3908.8,gal
